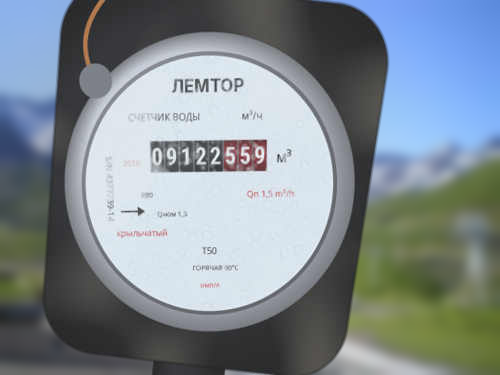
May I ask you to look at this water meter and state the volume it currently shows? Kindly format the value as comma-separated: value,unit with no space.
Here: 9122.559,m³
